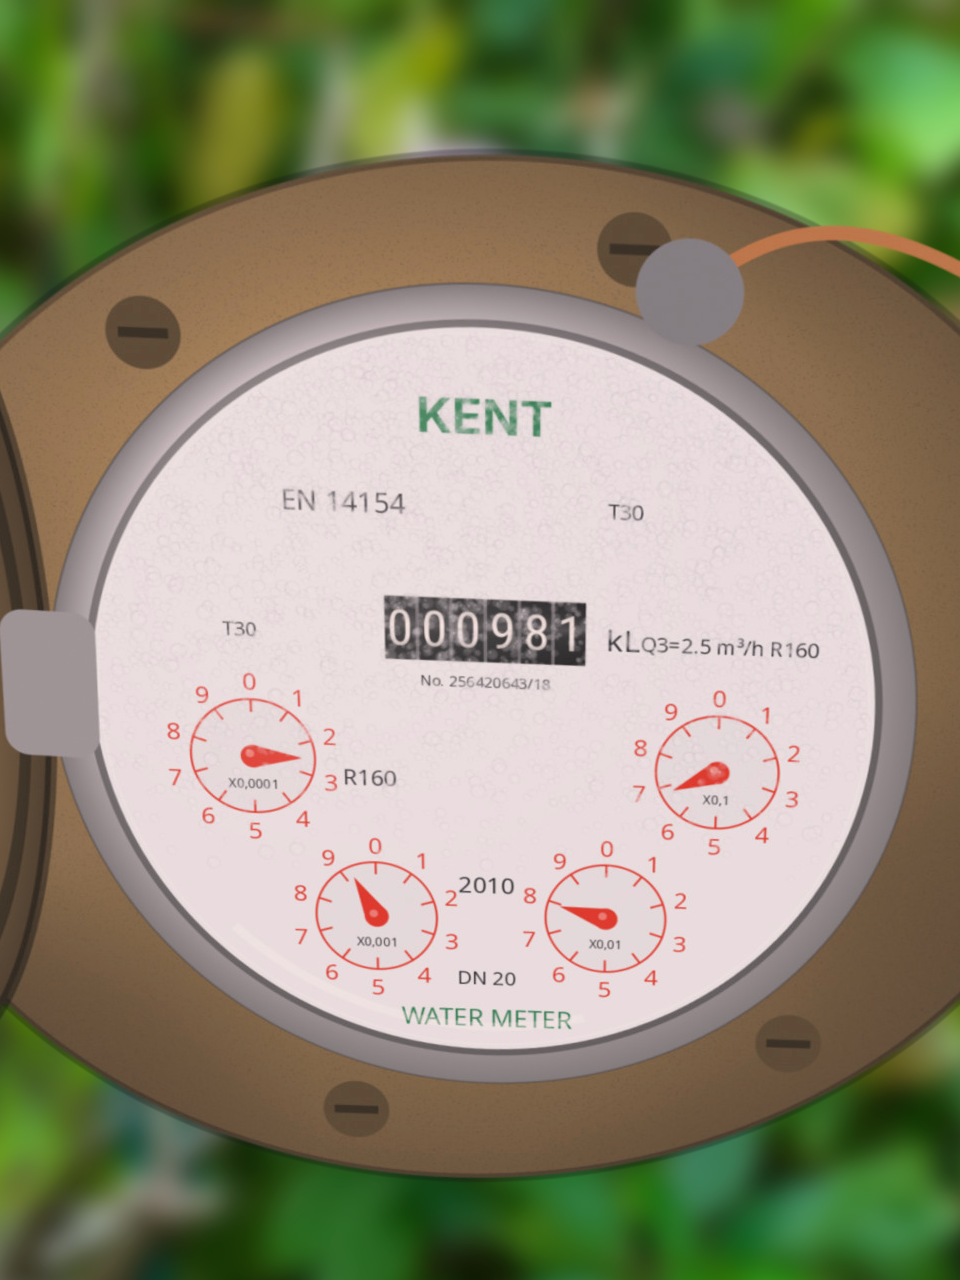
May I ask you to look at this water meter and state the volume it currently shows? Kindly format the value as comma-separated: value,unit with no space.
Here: 981.6792,kL
